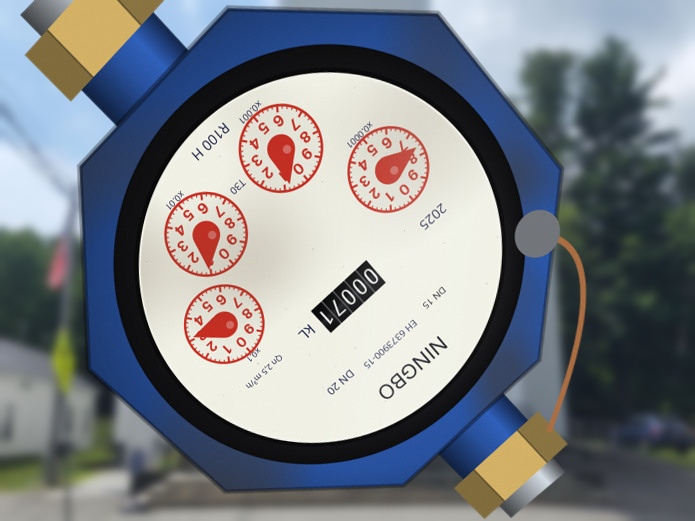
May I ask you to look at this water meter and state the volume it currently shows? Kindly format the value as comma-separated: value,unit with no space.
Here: 71.3107,kL
